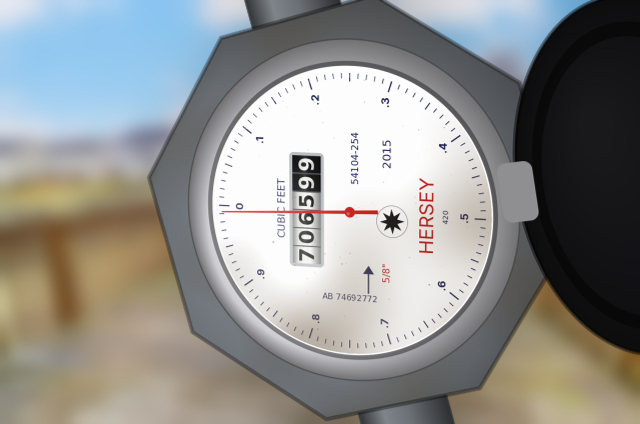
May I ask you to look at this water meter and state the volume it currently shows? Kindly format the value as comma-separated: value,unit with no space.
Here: 706598.99,ft³
